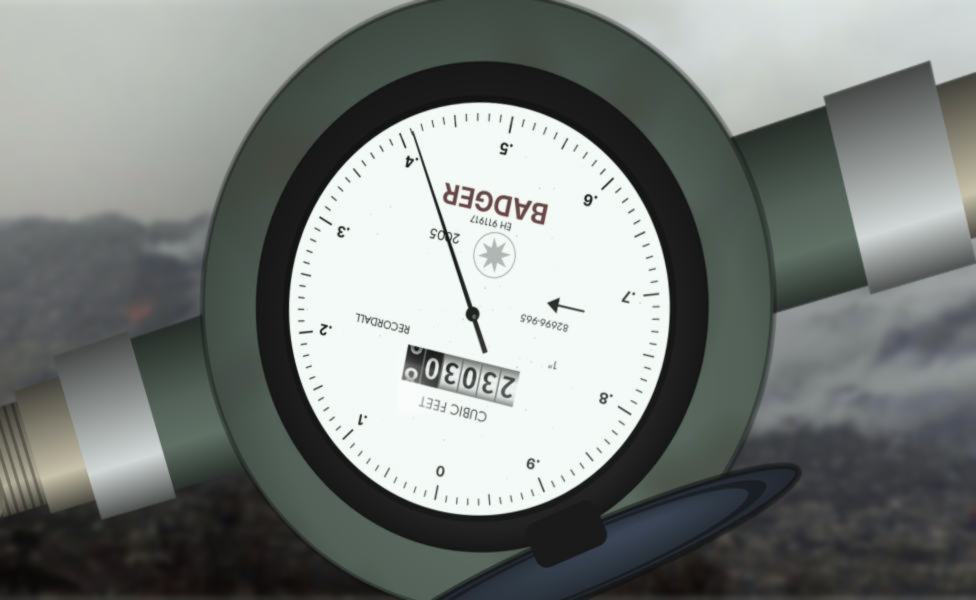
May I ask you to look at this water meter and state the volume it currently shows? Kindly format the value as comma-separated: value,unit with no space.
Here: 230308.41,ft³
